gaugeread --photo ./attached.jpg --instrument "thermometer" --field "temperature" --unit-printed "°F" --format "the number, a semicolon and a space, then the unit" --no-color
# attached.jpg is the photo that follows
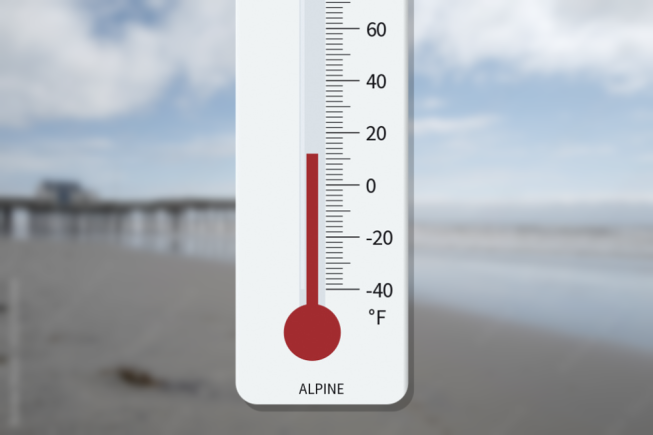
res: 12; °F
